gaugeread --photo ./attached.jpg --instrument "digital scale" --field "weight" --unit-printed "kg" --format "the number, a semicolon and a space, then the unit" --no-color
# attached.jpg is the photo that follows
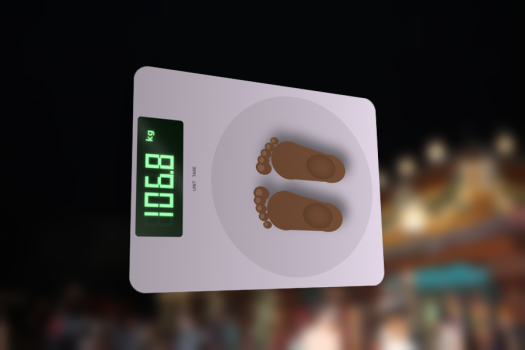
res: 106.8; kg
